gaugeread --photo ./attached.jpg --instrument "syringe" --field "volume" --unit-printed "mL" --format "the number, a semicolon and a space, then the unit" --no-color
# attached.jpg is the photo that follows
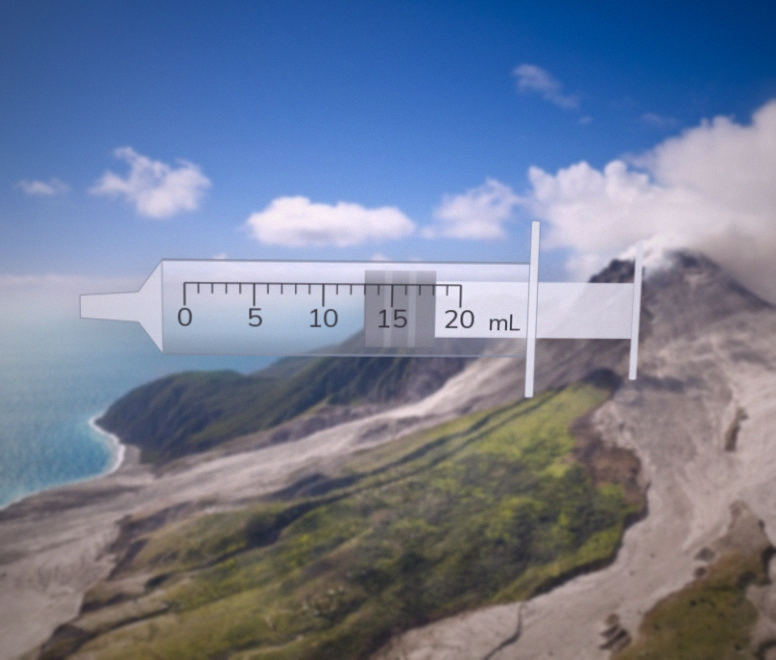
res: 13; mL
